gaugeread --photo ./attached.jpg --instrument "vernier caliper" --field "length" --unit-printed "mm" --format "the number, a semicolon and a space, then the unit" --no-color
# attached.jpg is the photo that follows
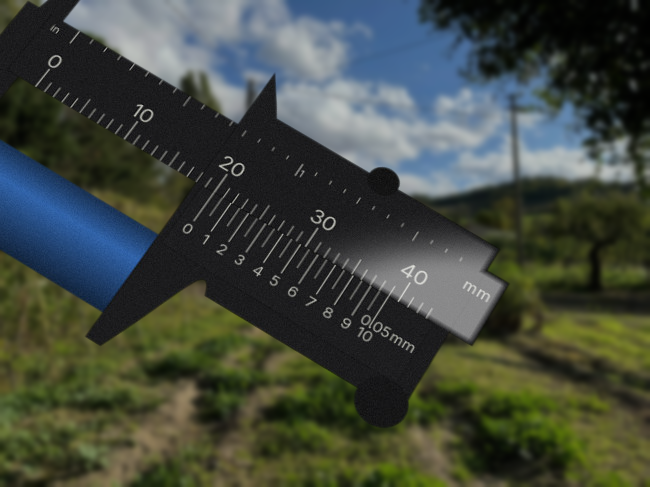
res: 20.0; mm
